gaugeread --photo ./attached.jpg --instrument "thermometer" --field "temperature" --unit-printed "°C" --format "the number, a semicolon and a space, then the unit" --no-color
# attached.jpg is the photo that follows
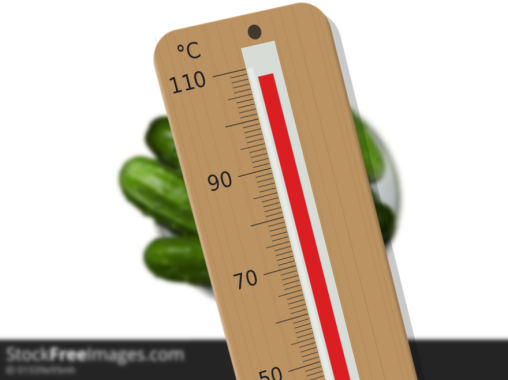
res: 108; °C
